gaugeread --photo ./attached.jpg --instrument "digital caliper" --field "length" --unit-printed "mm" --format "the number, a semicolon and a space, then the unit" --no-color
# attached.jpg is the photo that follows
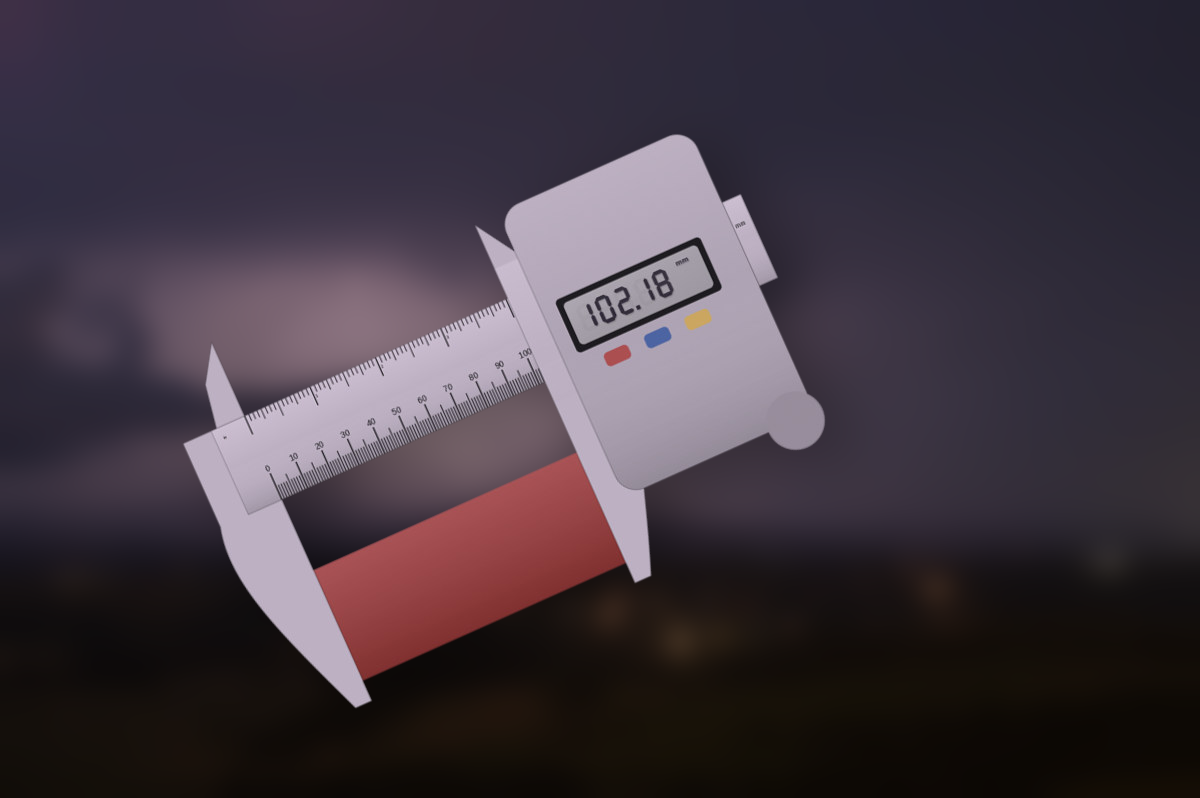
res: 102.18; mm
